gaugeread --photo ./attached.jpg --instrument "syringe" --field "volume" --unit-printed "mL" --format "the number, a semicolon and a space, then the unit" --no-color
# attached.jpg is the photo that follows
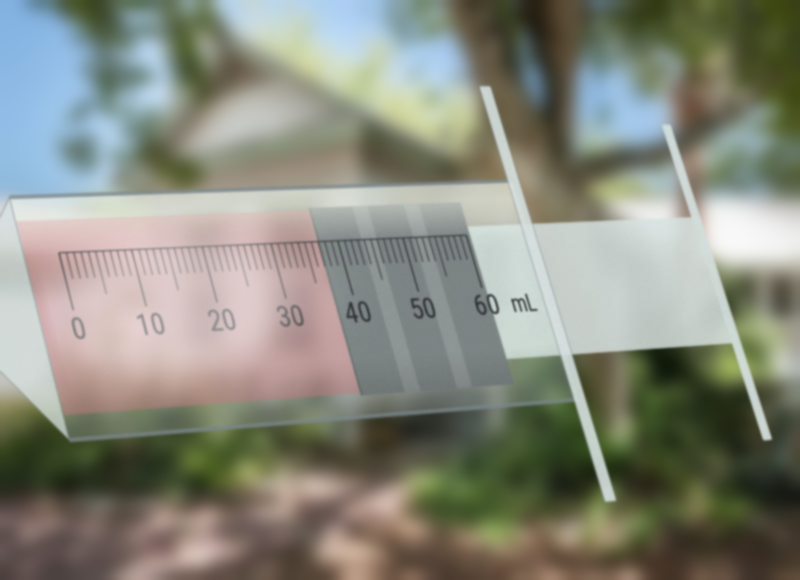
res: 37; mL
